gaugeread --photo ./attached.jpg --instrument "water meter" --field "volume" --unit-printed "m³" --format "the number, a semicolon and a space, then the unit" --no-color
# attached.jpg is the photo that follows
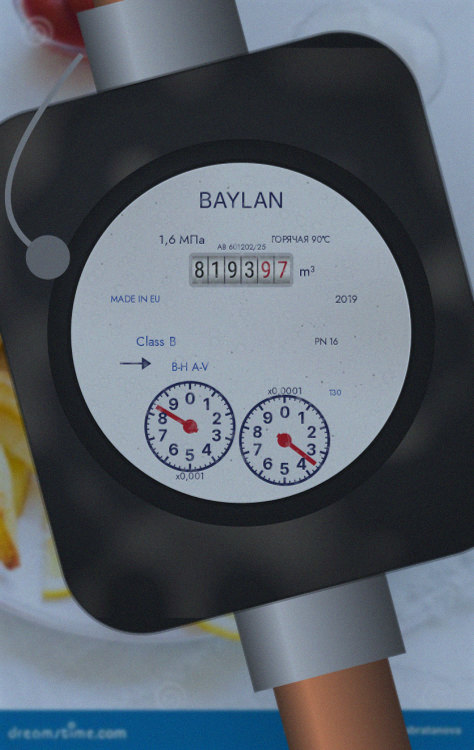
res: 8193.9783; m³
